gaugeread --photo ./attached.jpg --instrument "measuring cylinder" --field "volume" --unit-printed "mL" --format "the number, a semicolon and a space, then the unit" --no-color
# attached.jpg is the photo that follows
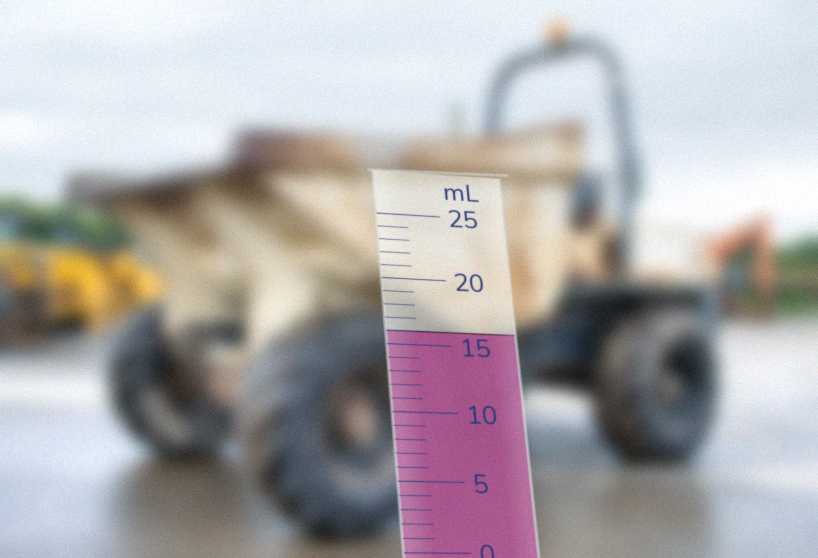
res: 16; mL
